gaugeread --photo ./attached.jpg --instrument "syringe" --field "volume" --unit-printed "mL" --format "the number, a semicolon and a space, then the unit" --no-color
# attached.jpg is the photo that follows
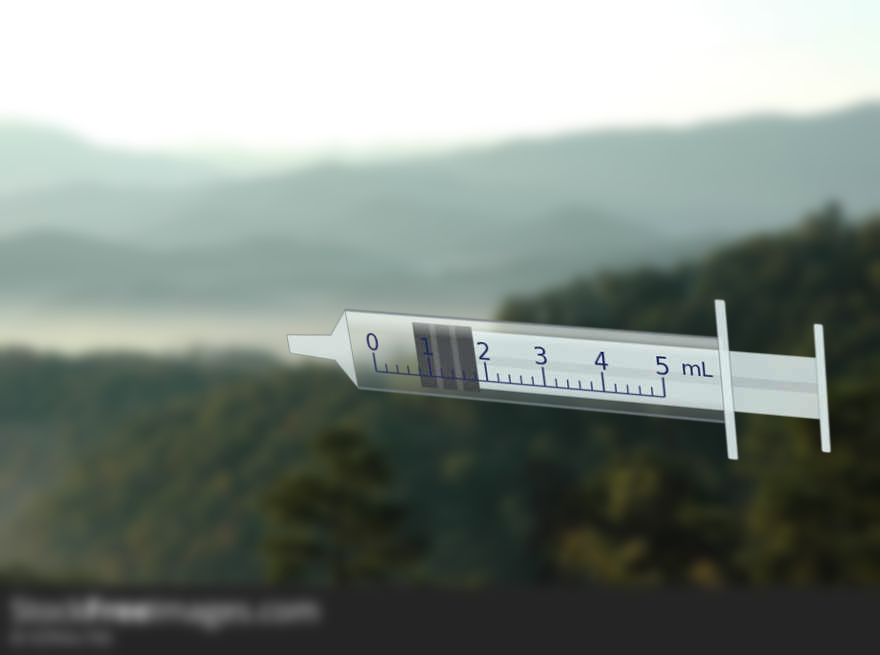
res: 0.8; mL
